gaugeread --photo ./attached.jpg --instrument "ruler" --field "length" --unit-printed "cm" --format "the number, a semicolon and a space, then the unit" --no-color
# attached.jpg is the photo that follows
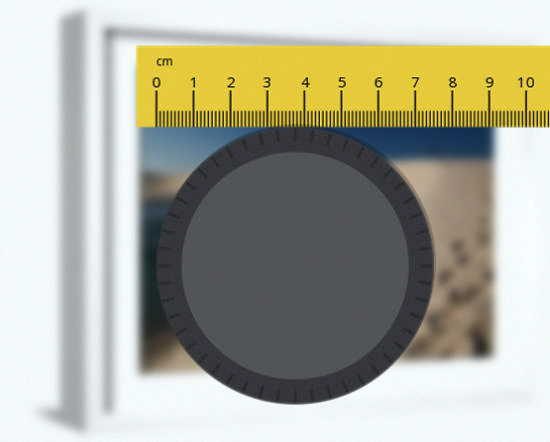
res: 7.5; cm
